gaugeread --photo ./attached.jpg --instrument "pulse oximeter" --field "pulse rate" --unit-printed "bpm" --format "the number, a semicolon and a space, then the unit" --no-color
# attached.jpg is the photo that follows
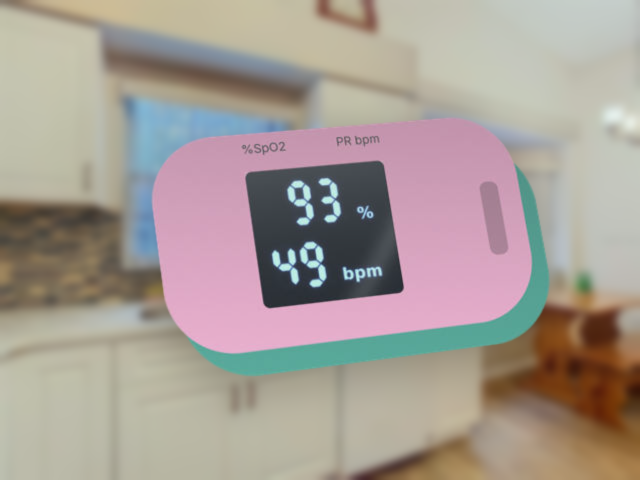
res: 49; bpm
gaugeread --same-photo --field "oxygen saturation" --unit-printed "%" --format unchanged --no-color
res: 93; %
